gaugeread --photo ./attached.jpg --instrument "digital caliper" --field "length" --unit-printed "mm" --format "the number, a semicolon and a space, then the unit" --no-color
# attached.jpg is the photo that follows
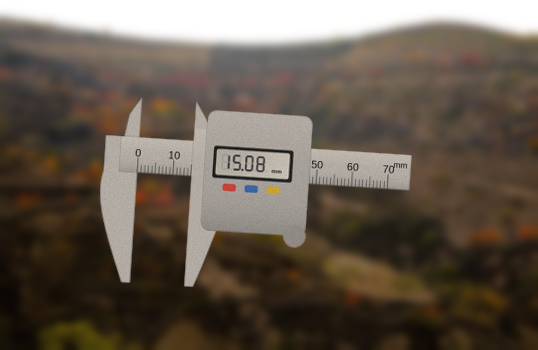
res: 15.08; mm
